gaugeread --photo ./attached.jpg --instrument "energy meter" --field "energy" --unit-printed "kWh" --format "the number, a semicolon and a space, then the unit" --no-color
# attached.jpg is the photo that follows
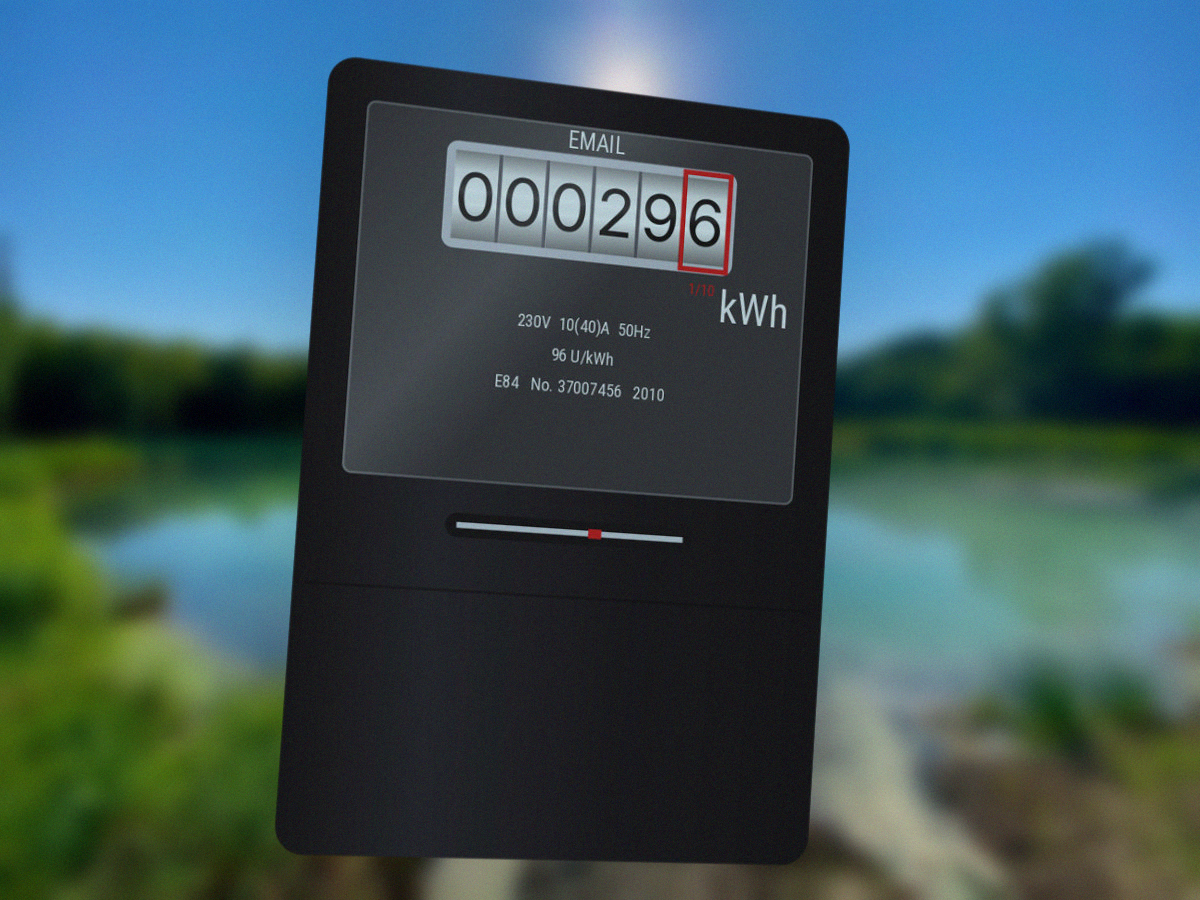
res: 29.6; kWh
